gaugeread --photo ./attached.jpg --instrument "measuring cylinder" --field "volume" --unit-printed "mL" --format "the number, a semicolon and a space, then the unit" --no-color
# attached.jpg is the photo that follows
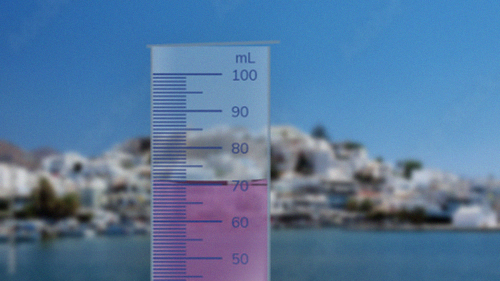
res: 70; mL
